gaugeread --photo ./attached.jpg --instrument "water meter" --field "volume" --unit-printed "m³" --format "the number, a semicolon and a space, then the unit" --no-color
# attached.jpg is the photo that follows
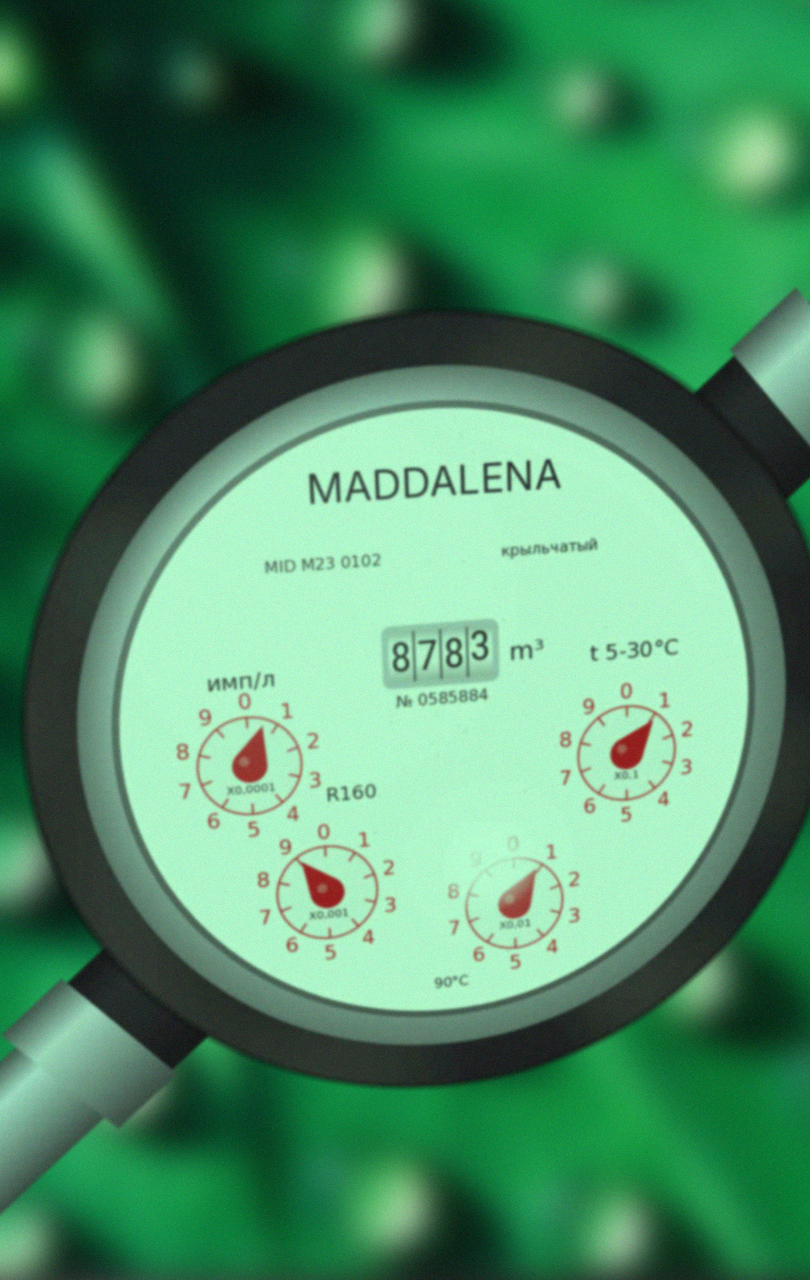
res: 8783.1090; m³
